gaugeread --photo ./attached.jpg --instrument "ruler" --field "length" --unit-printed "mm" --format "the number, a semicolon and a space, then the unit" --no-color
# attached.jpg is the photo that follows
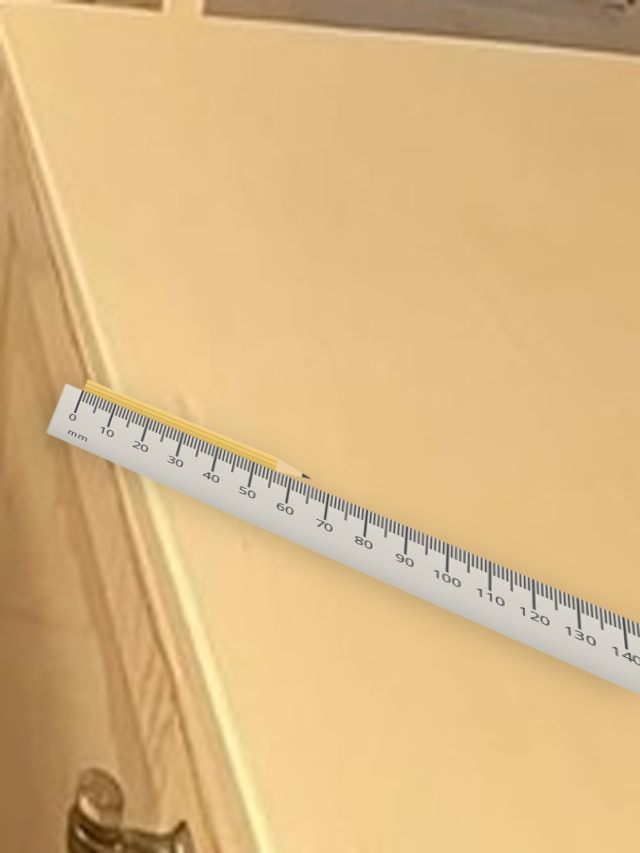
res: 65; mm
